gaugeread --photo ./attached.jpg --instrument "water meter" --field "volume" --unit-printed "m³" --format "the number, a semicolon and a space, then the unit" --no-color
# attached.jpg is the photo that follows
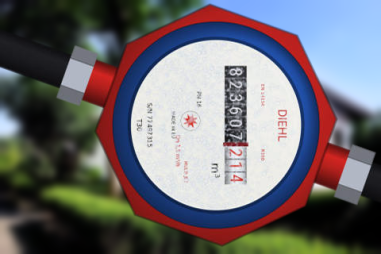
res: 823607.214; m³
